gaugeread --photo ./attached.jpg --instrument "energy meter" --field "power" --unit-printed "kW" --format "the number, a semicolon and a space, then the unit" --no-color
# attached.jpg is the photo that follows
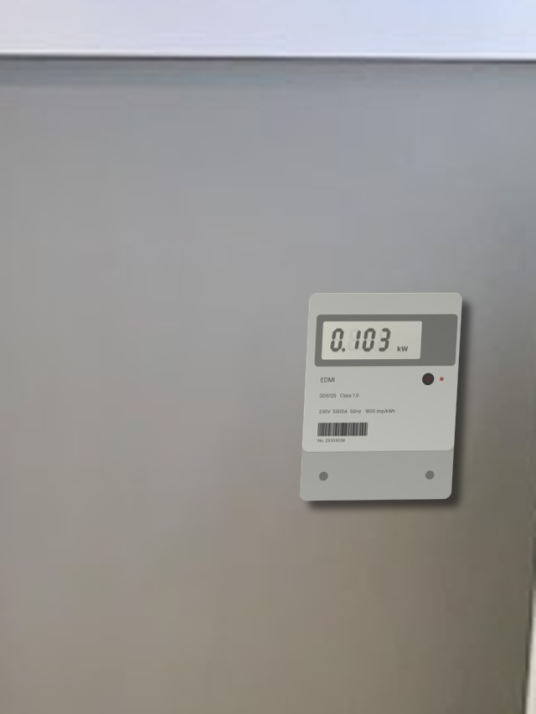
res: 0.103; kW
